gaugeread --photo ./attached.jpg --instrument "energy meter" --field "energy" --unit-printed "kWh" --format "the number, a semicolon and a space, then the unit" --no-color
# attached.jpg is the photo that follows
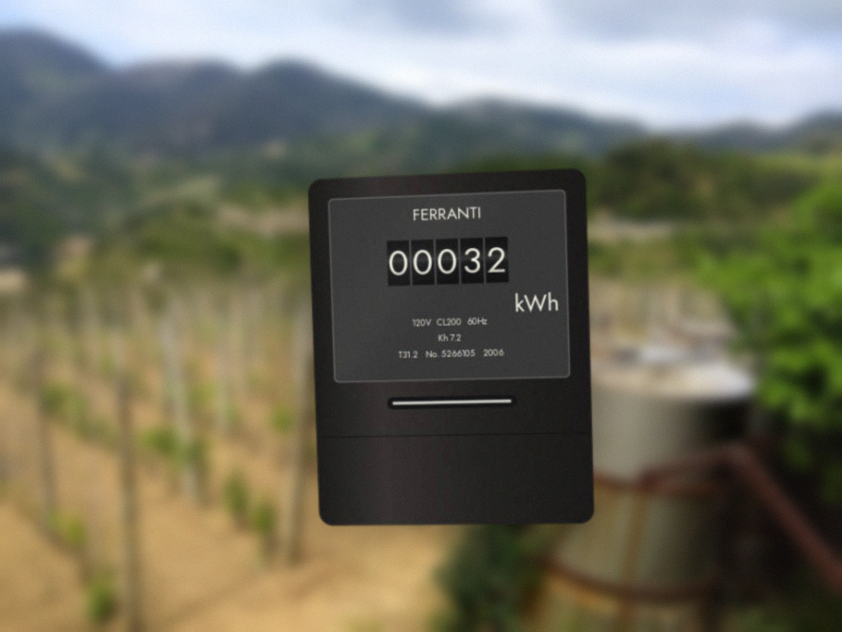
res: 32; kWh
